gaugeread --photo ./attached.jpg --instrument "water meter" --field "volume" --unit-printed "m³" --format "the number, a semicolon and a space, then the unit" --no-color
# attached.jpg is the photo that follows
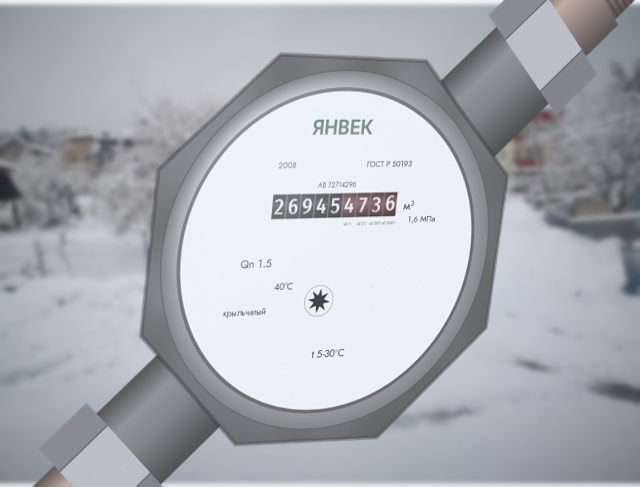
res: 26945.4736; m³
